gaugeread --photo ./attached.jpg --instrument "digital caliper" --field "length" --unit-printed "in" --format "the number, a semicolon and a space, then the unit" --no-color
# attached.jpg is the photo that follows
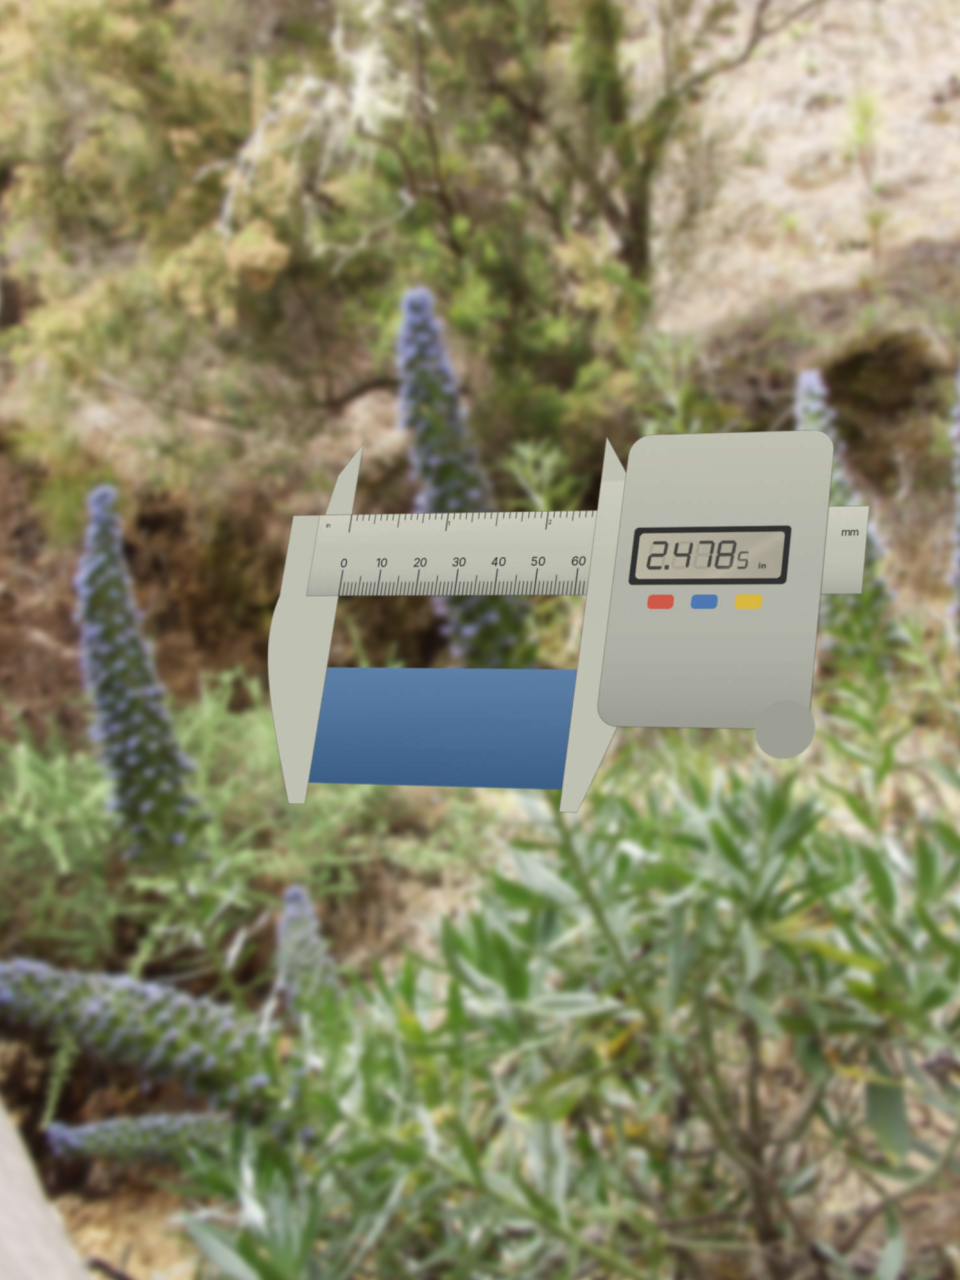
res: 2.4785; in
